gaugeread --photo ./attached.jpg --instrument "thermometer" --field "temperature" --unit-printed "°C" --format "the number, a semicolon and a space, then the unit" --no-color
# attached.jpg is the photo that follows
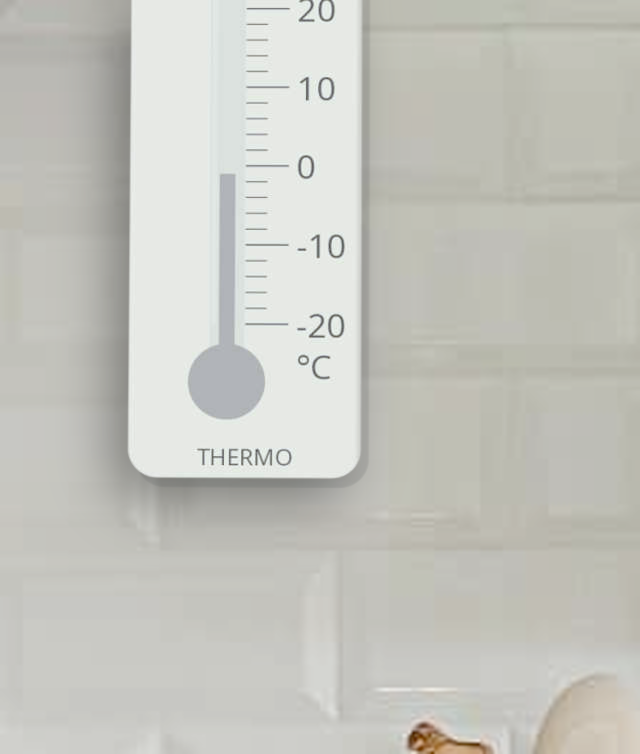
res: -1; °C
